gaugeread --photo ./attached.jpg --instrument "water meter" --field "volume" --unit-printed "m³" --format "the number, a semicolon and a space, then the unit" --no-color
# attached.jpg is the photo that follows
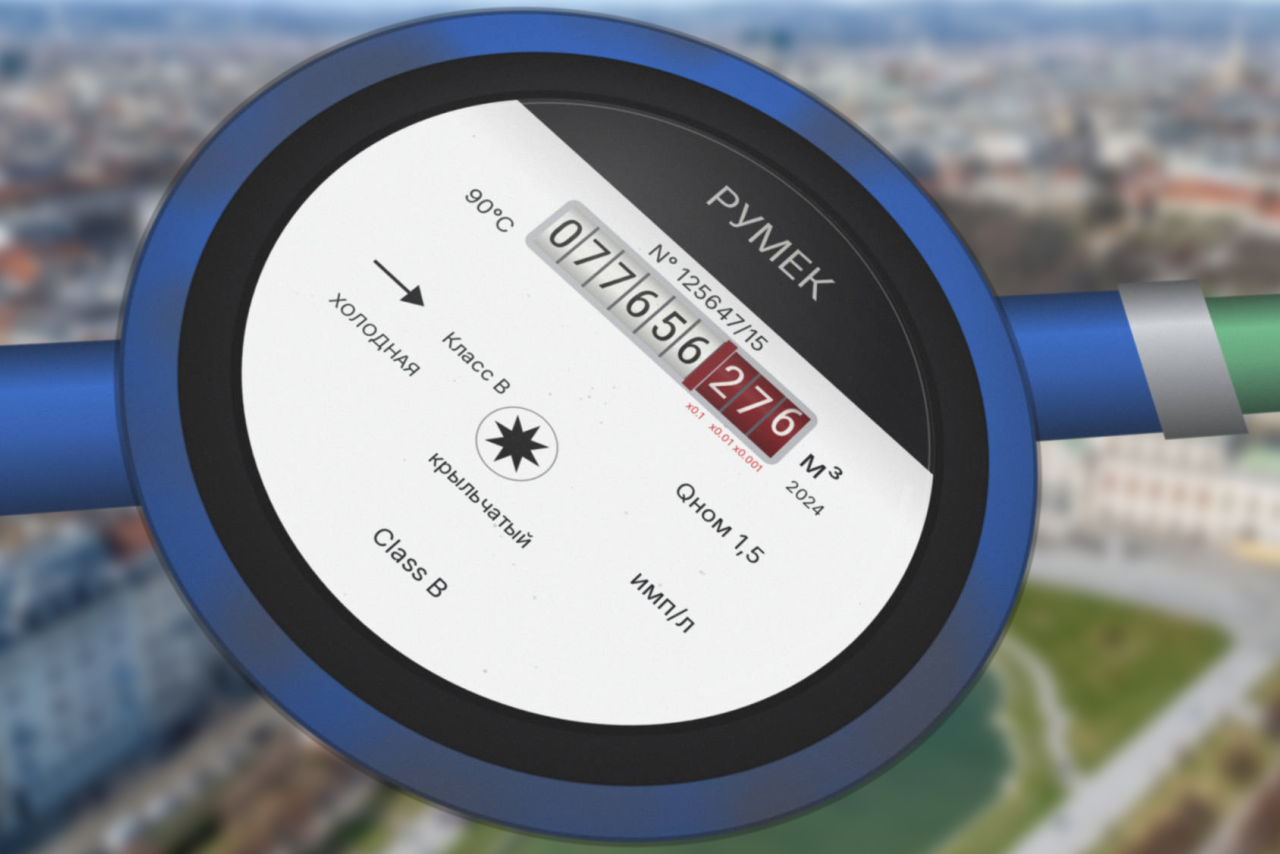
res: 77656.276; m³
